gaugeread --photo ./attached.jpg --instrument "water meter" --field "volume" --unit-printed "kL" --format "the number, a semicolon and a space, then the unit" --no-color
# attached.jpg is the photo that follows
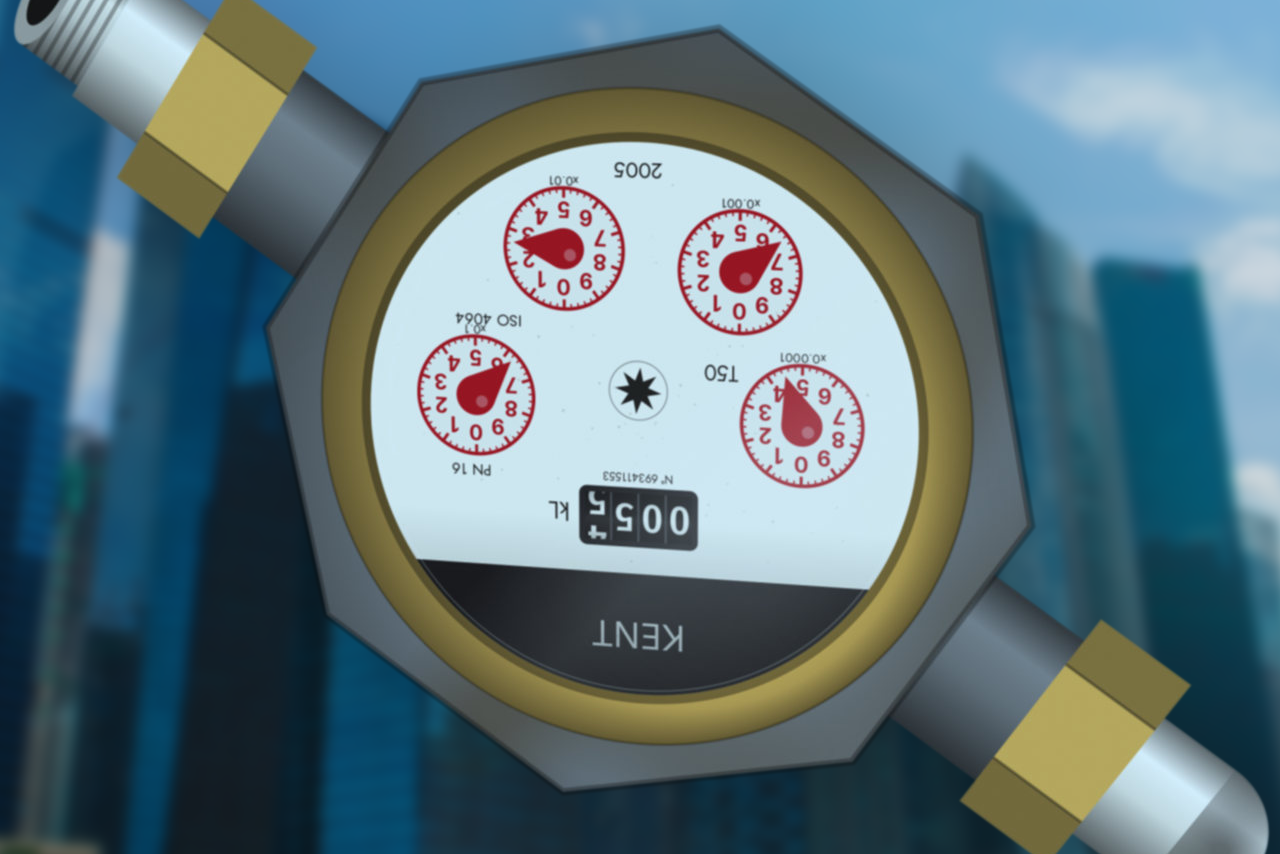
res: 54.6264; kL
